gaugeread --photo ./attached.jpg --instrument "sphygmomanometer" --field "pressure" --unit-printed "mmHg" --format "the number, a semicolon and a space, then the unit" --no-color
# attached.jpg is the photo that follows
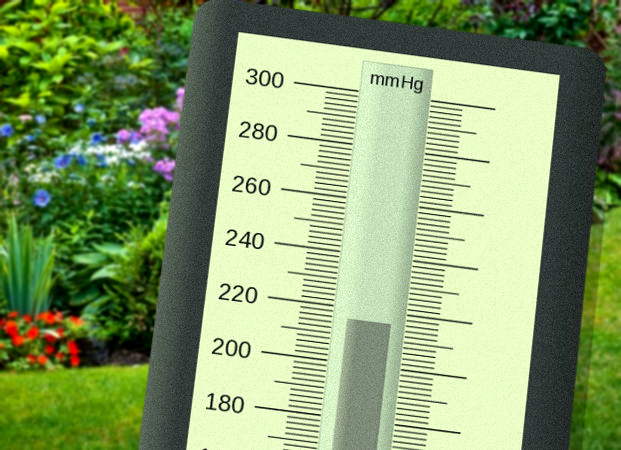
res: 216; mmHg
